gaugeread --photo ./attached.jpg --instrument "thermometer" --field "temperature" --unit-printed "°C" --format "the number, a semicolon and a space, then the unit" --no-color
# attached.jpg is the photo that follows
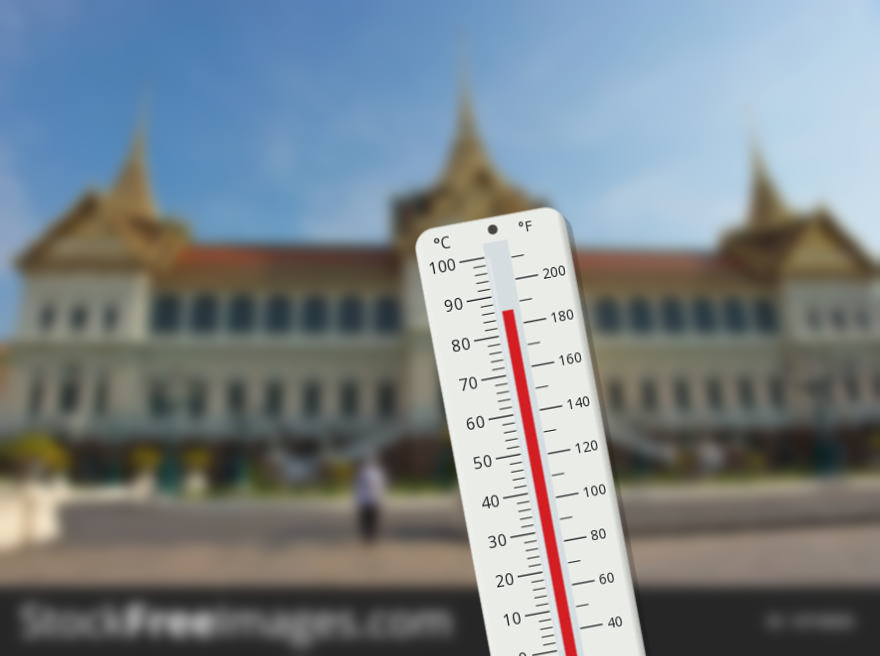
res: 86; °C
